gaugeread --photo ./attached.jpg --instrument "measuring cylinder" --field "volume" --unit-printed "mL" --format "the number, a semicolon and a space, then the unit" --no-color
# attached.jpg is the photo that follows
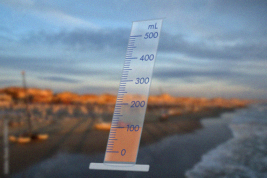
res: 100; mL
